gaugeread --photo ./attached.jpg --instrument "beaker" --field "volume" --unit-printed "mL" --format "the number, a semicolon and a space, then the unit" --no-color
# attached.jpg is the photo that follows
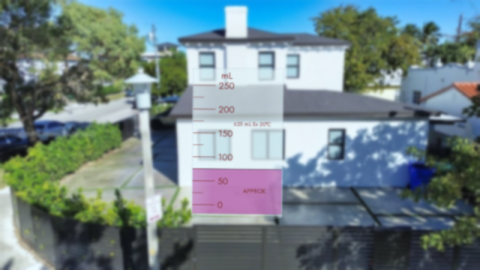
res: 75; mL
